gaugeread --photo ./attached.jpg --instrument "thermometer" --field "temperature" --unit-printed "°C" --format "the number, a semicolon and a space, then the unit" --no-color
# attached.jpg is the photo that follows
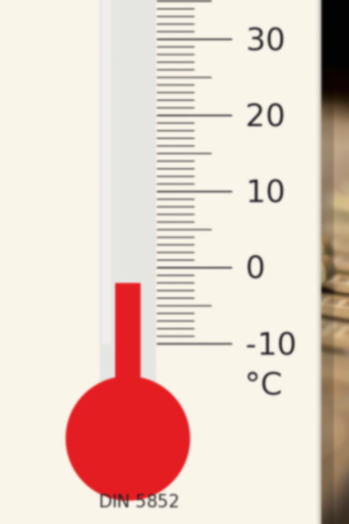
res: -2; °C
